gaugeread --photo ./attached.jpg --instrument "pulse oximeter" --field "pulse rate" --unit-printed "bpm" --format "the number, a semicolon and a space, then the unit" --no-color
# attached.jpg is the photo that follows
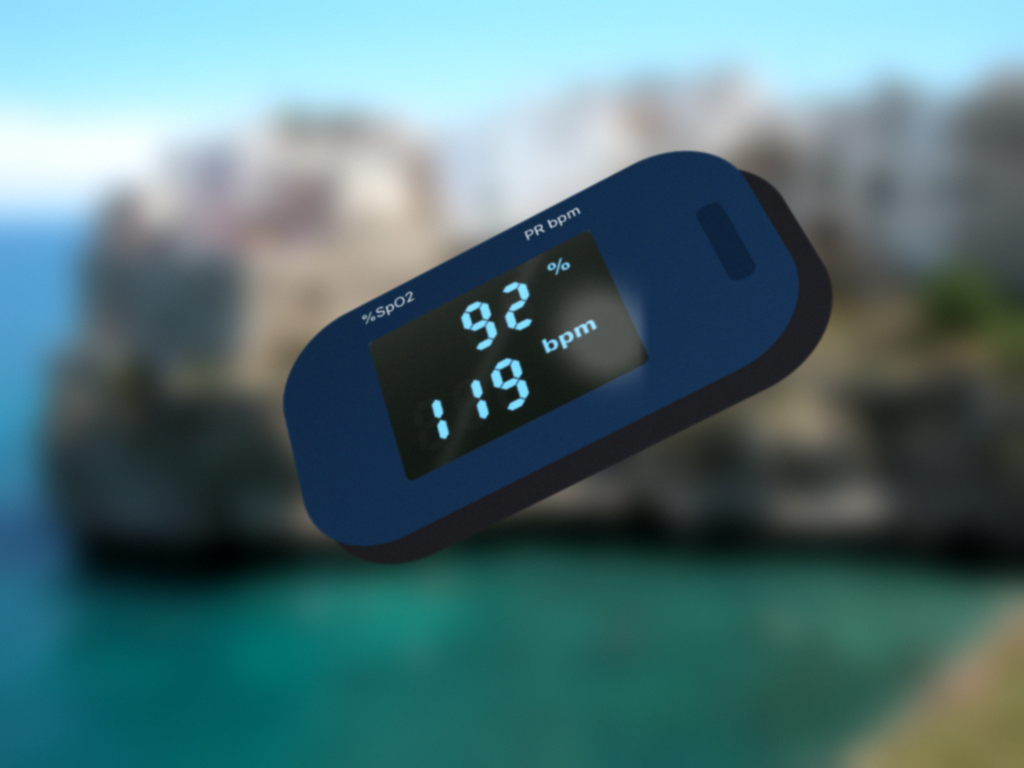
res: 119; bpm
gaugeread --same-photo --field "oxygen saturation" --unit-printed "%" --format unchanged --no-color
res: 92; %
